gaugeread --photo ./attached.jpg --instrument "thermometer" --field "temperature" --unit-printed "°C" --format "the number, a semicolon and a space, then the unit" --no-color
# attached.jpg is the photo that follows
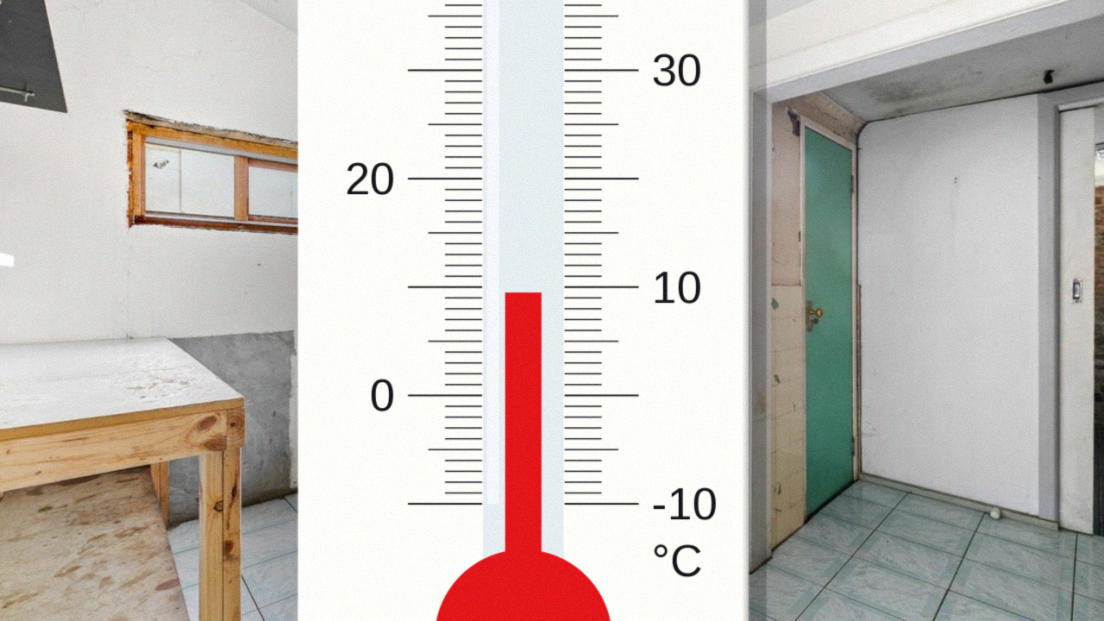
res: 9.5; °C
